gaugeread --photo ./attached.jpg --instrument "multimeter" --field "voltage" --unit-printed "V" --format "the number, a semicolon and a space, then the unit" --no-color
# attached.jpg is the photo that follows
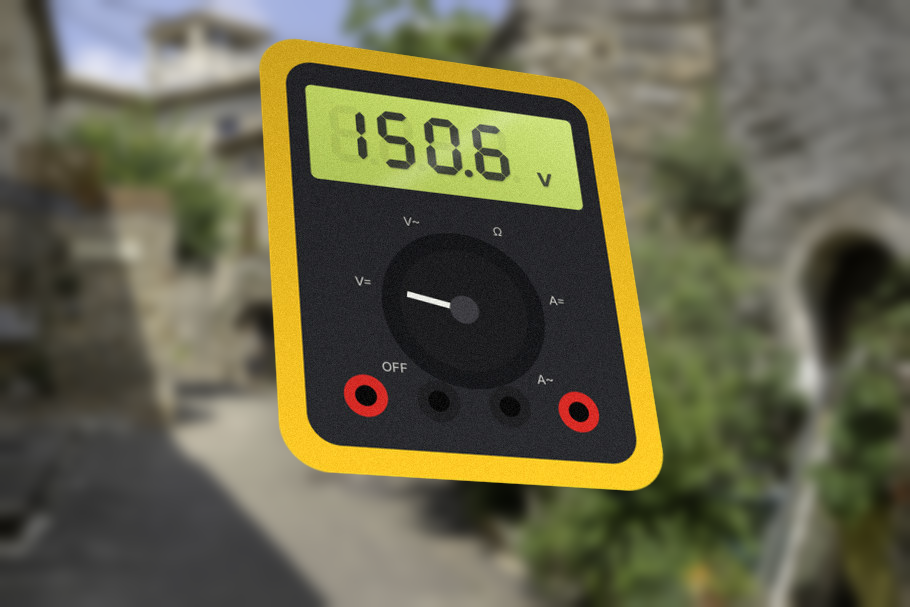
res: 150.6; V
